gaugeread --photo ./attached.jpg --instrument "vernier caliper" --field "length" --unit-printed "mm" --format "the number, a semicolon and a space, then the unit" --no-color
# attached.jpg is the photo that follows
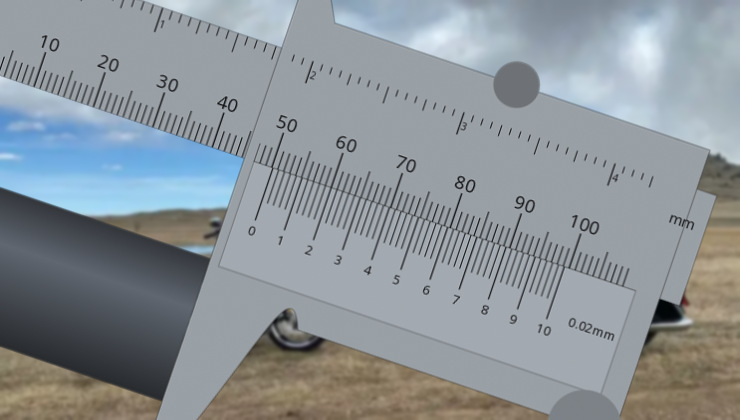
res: 50.2; mm
